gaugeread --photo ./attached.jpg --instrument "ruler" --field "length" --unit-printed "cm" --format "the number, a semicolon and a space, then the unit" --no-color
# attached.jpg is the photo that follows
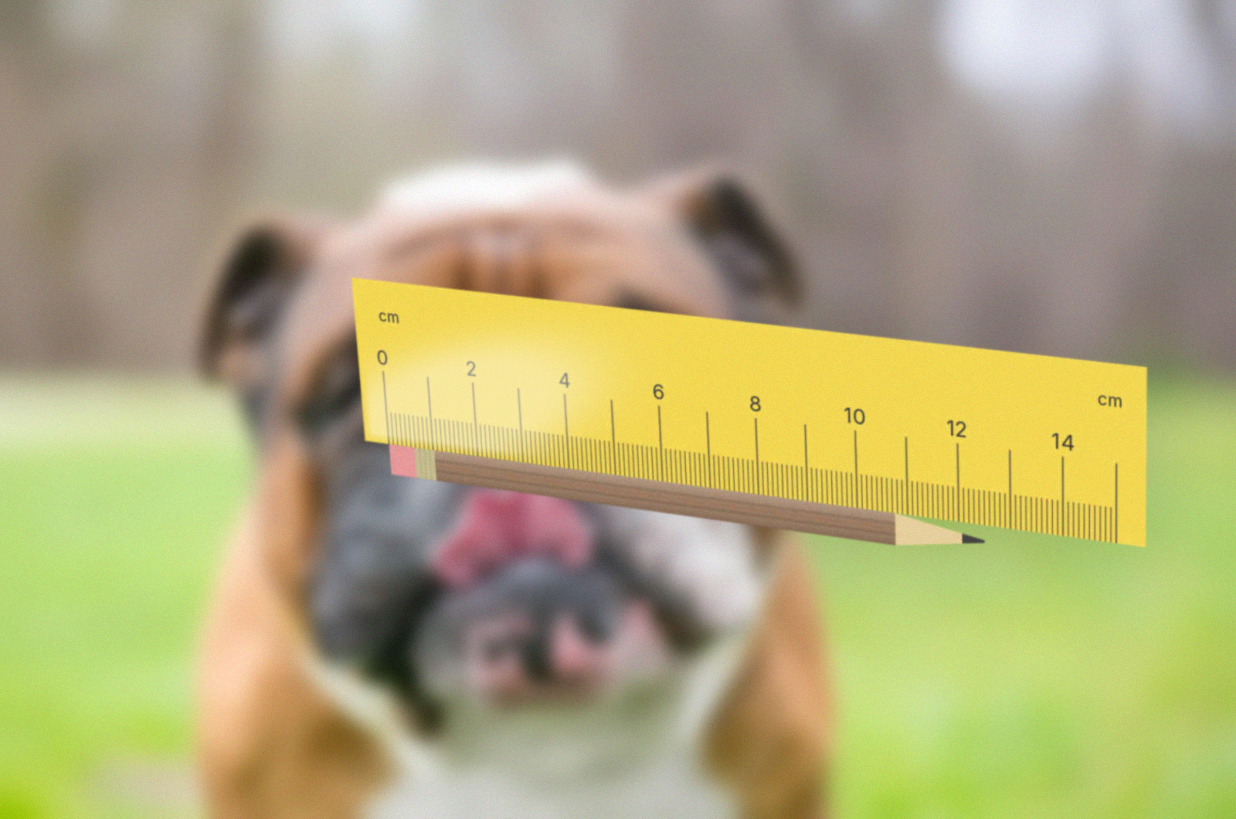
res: 12.5; cm
